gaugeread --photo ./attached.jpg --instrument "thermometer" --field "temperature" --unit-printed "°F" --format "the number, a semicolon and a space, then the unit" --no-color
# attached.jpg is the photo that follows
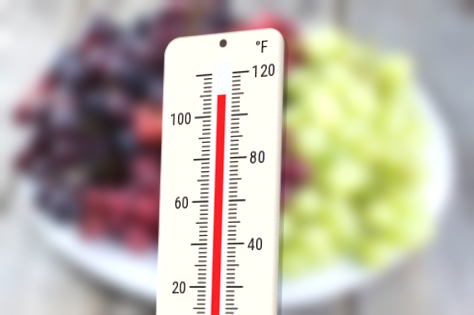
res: 110; °F
